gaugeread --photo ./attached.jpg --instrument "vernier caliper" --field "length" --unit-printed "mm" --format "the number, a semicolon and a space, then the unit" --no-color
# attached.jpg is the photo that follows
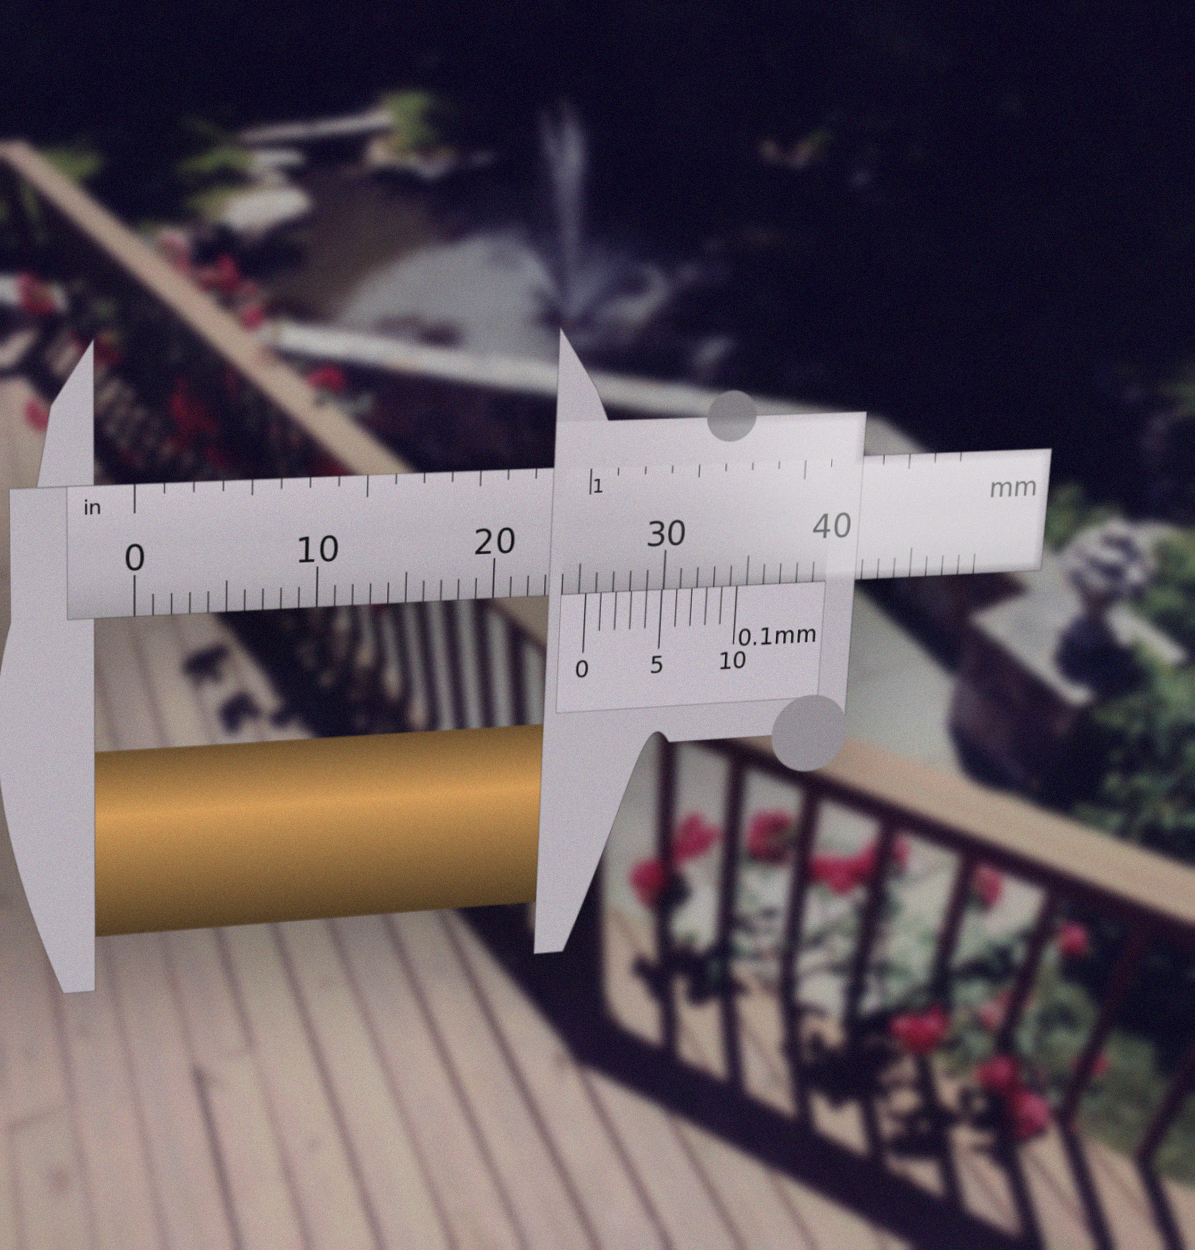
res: 25.4; mm
